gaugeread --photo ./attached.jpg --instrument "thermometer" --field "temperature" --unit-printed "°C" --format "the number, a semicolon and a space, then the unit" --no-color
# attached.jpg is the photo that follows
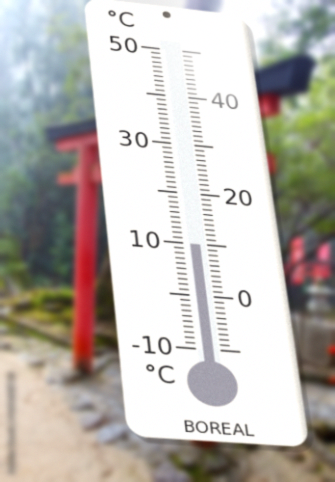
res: 10; °C
